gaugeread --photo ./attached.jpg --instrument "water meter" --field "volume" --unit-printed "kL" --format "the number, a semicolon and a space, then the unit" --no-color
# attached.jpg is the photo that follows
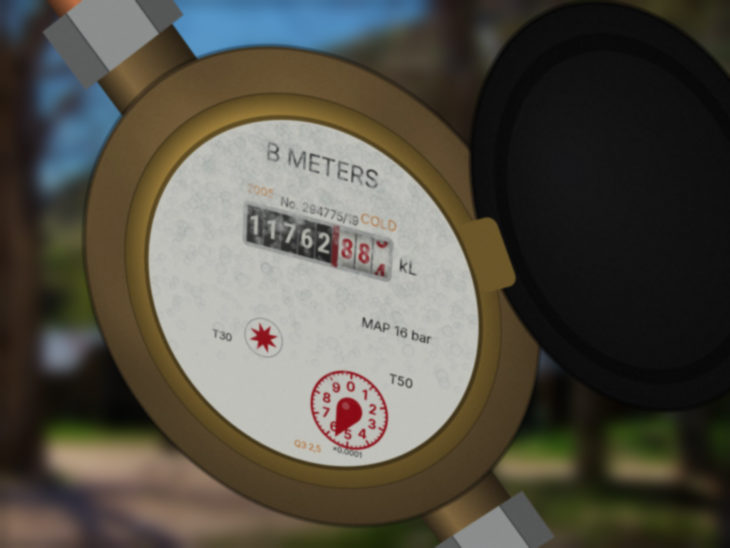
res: 11762.8835; kL
